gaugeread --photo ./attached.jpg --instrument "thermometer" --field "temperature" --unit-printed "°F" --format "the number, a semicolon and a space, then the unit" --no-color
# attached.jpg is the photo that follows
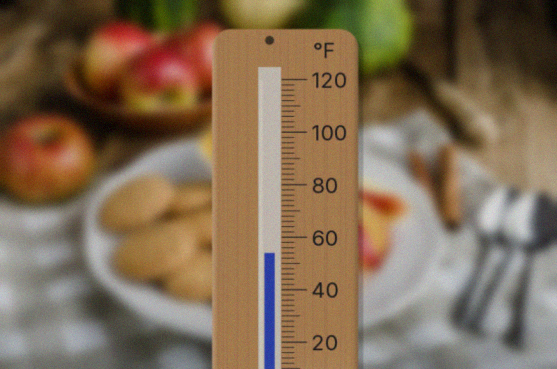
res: 54; °F
